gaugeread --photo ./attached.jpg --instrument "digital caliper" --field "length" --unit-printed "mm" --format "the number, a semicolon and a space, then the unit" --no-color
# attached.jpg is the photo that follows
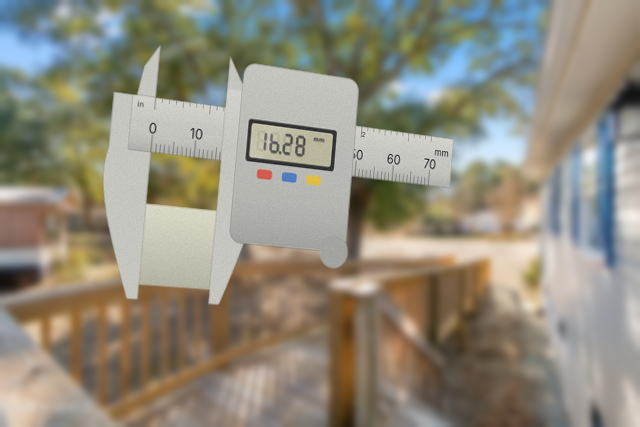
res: 16.28; mm
